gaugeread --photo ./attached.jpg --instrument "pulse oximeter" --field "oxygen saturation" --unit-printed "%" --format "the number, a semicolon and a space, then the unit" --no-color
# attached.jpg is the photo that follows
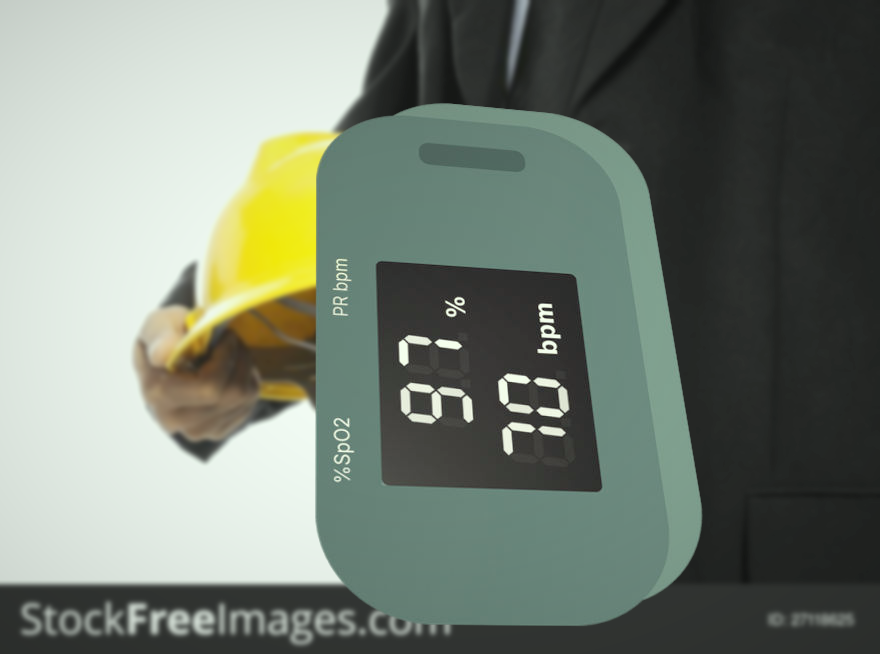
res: 97; %
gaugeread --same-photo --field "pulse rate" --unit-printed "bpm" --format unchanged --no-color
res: 70; bpm
